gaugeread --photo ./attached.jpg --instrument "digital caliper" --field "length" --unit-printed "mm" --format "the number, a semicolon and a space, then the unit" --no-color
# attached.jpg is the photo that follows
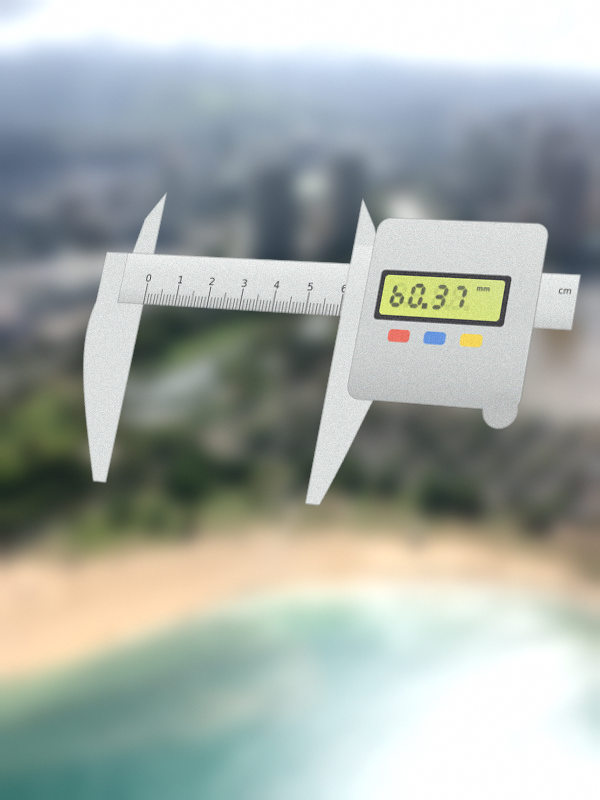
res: 60.37; mm
